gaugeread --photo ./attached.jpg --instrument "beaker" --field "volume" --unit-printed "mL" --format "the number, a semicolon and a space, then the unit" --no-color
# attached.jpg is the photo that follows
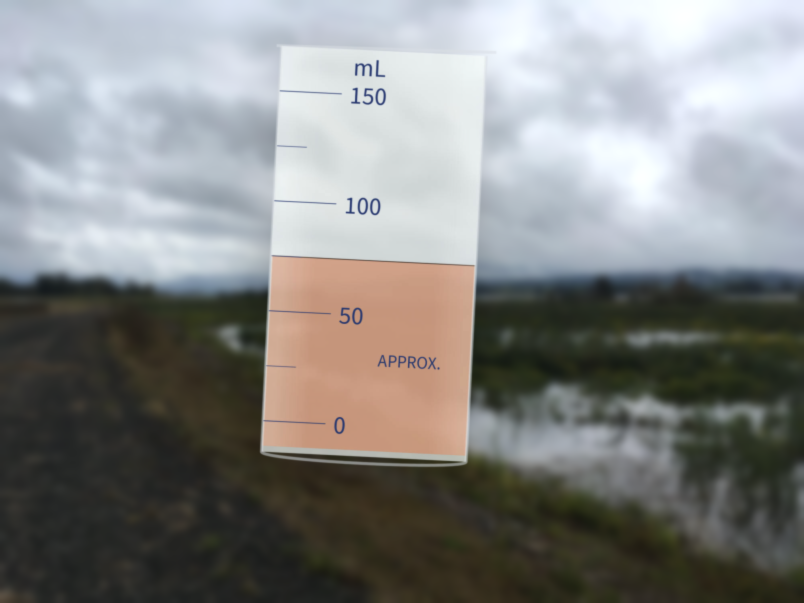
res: 75; mL
